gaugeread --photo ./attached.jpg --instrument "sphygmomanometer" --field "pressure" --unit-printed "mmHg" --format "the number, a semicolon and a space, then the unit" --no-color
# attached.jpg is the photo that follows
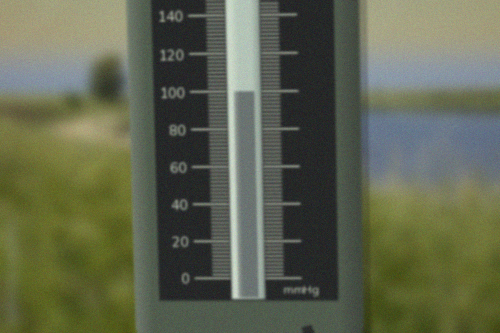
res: 100; mmHg
